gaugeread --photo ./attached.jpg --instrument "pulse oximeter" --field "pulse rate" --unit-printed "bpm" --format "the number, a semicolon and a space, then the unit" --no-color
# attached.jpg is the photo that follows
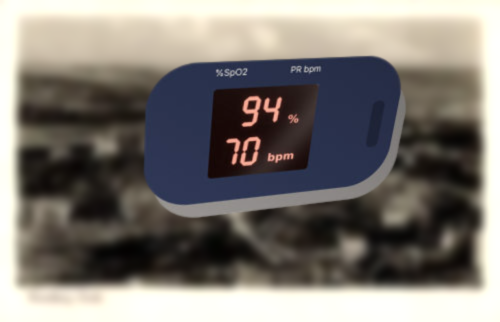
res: 70; bpm
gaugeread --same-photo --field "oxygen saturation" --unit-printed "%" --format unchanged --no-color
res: 94; %
